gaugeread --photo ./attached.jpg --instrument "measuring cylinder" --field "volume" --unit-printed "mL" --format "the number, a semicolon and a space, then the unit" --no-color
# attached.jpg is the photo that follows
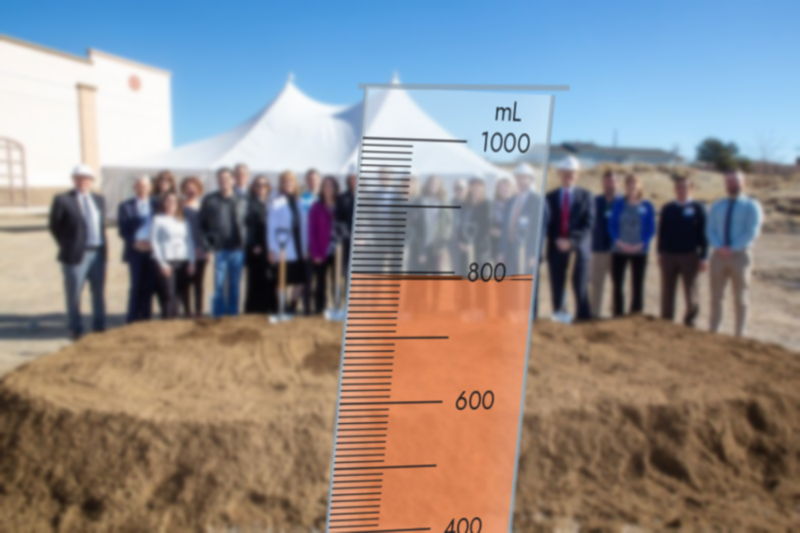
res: 790; mL
